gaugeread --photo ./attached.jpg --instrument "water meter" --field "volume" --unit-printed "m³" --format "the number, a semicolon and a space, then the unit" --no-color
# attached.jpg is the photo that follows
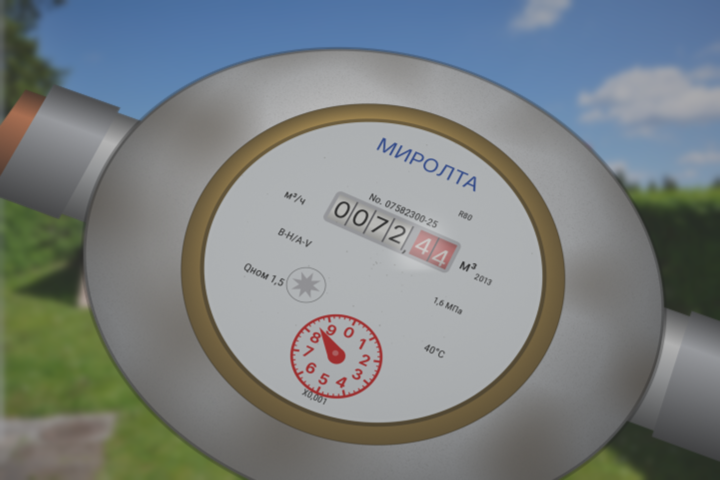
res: 72.438; m³
